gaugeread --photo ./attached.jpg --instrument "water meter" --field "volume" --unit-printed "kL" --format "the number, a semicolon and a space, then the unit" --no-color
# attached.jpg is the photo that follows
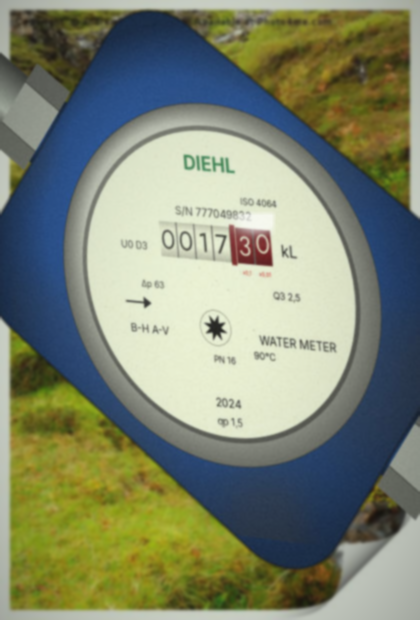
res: 17.30; kL
